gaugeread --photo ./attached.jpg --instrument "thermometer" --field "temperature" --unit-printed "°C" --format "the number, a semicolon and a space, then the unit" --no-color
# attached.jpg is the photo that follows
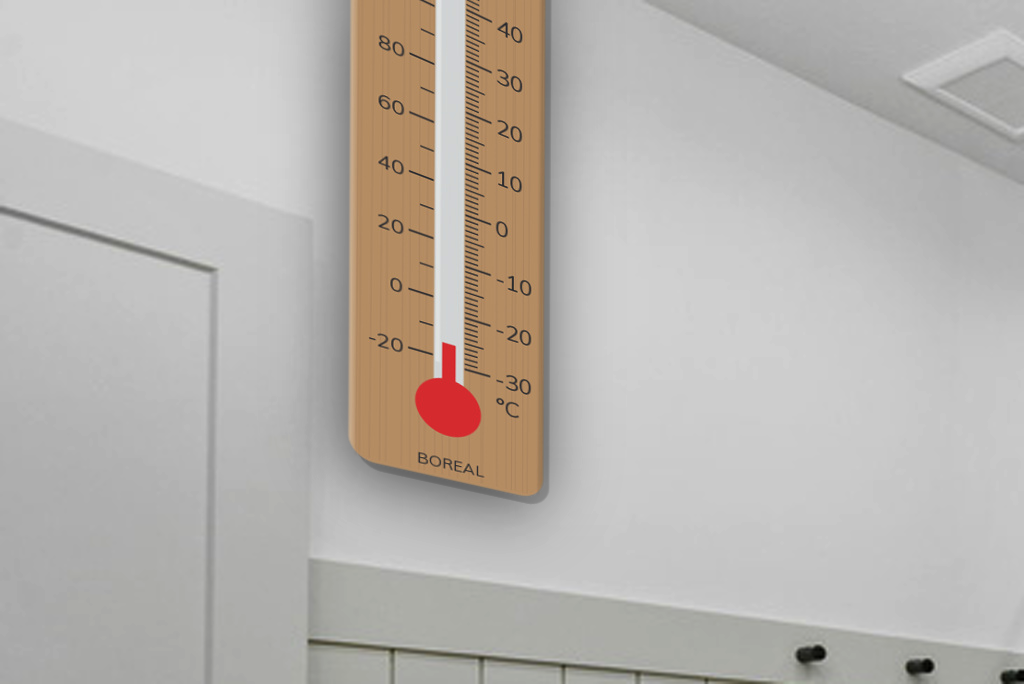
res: -26; °C
